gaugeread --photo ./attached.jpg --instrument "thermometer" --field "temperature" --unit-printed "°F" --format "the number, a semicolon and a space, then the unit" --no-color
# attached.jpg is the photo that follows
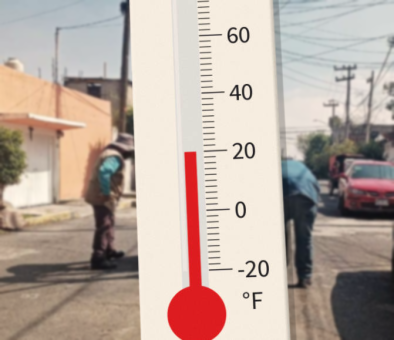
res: 20; °F
